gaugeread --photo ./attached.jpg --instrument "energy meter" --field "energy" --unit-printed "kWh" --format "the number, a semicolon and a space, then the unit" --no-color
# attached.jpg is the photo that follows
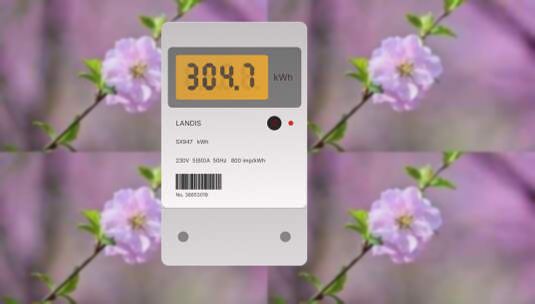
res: 304.7; kWh
